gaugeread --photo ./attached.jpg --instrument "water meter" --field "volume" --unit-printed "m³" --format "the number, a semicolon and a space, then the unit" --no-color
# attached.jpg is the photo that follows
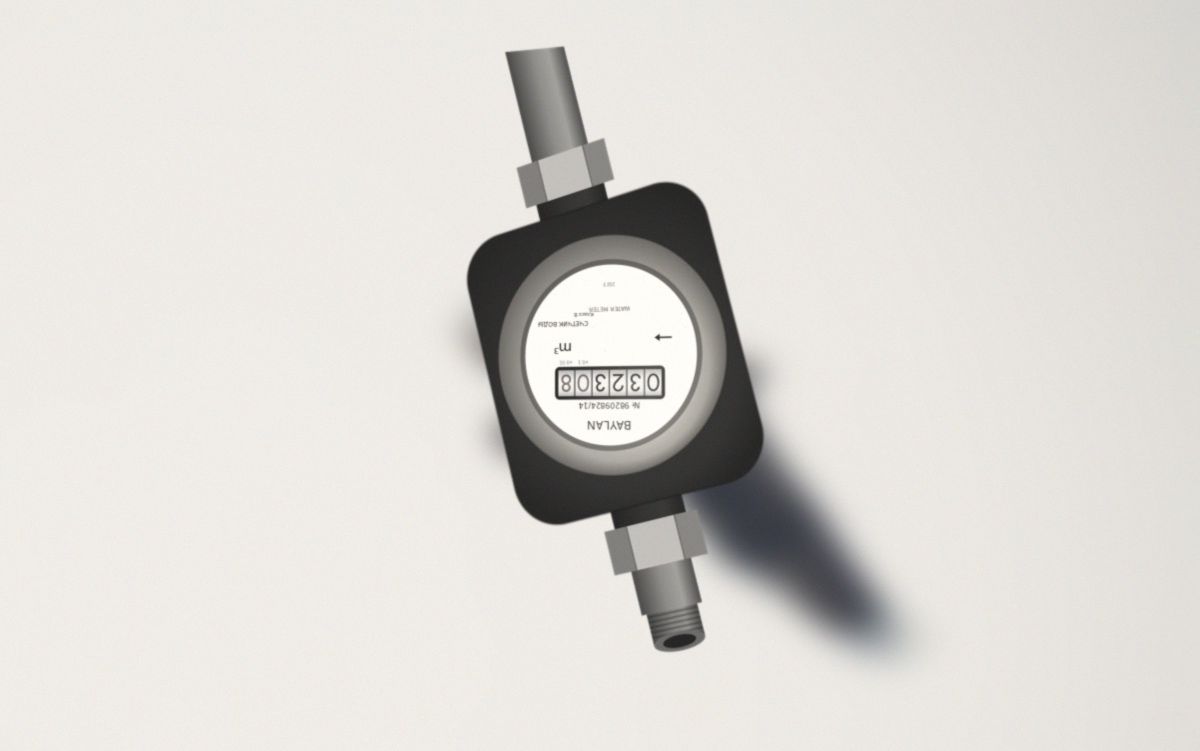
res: 323.08; m³
